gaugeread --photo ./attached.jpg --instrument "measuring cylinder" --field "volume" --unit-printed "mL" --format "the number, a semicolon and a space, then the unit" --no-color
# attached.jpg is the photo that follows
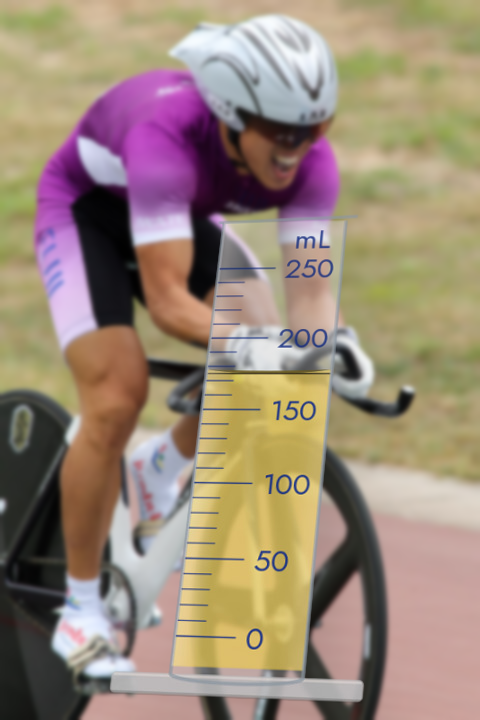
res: 175; mL
